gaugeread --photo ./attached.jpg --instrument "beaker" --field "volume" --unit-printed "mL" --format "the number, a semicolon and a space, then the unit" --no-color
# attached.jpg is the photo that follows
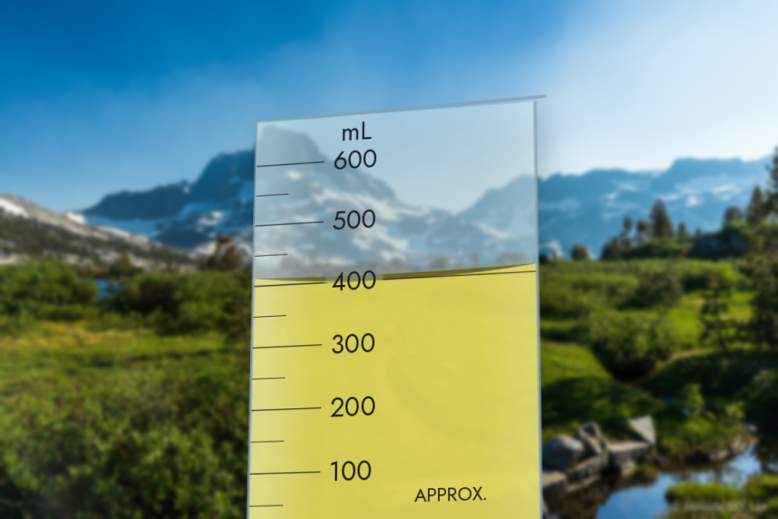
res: 400; mL
